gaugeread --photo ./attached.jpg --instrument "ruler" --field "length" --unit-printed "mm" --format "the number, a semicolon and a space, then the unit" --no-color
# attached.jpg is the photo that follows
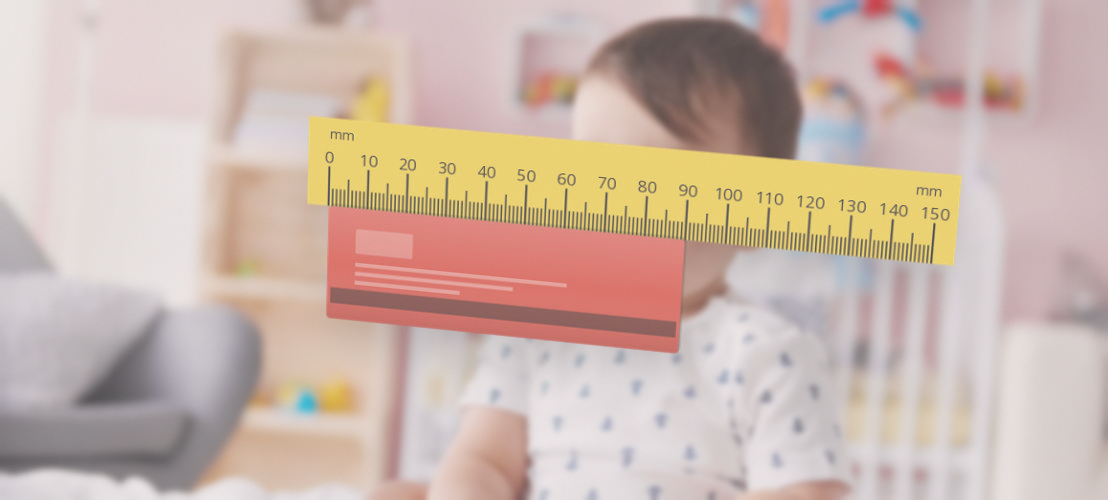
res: 90; mm
